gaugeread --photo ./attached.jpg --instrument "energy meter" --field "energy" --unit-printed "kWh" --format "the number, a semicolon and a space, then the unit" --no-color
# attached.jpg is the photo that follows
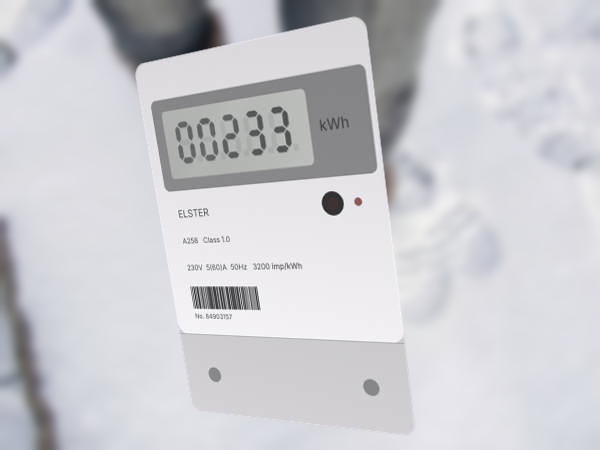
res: 233; kWh
